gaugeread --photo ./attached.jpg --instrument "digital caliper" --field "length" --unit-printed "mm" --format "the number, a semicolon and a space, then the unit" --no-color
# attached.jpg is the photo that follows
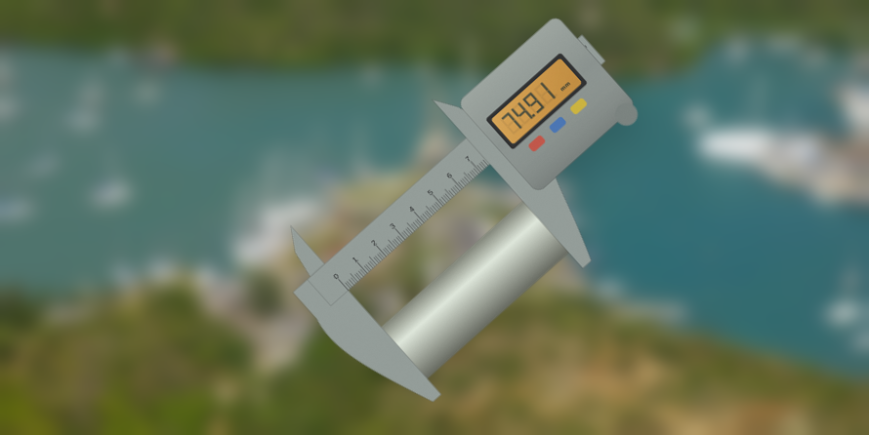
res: 74.91; mm
